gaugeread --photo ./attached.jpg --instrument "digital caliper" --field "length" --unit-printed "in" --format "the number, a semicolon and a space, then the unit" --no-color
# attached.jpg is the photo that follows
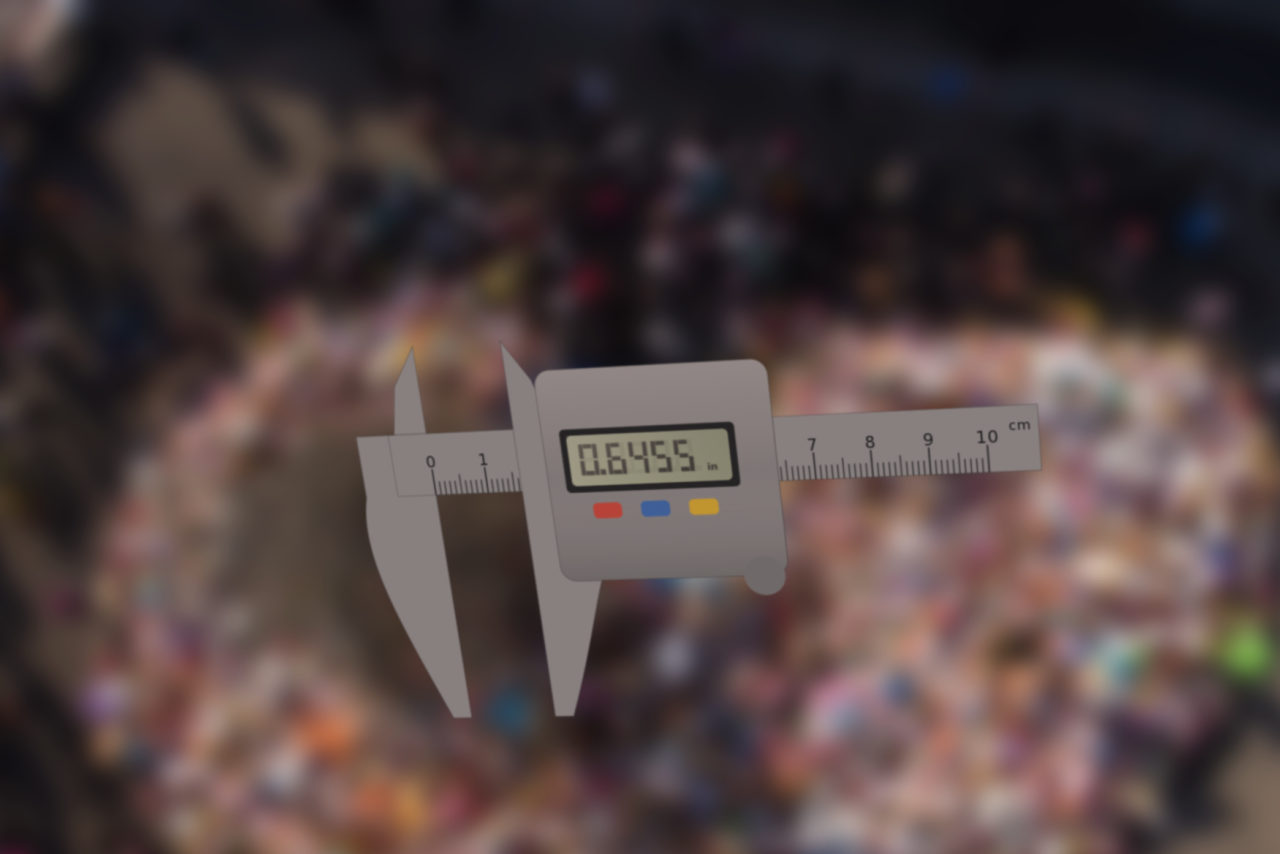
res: 0.6455; in
